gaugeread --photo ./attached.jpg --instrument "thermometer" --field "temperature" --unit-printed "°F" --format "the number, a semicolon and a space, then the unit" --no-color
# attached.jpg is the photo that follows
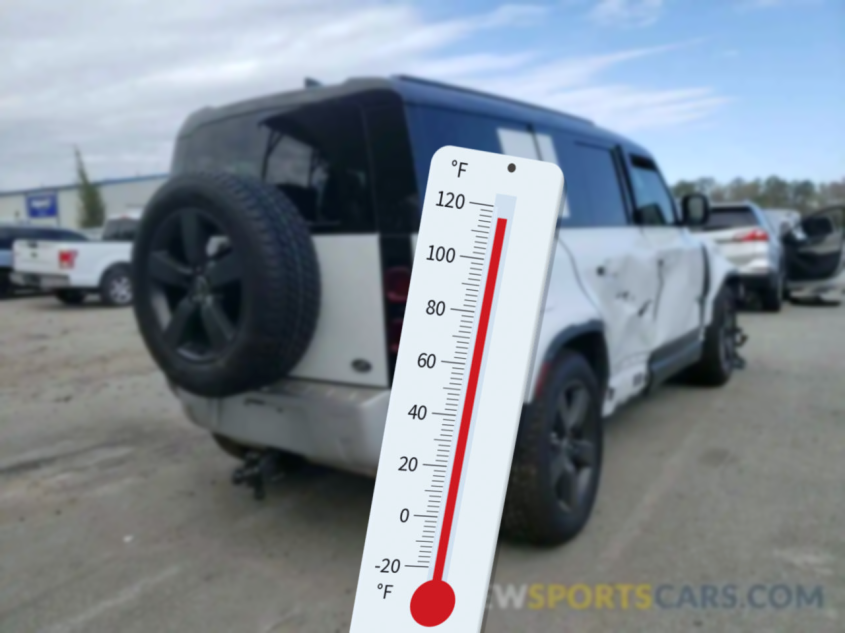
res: 116; °F
